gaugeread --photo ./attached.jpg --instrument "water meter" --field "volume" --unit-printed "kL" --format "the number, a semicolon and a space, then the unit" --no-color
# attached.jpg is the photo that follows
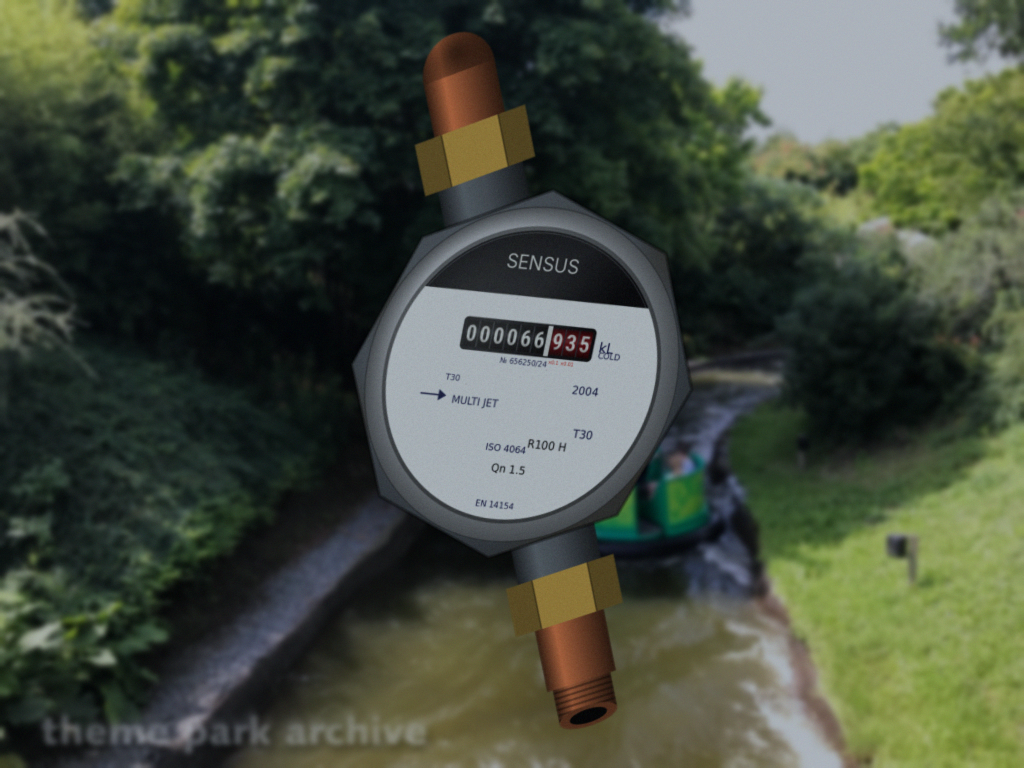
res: 66.935; kL
